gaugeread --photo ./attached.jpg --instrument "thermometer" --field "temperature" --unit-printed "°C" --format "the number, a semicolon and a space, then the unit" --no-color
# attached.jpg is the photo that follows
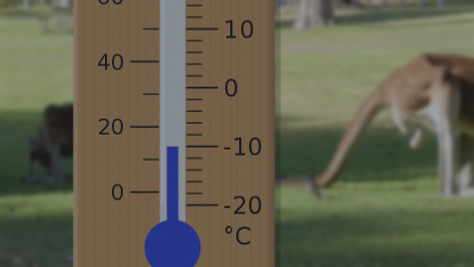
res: -10; °C
